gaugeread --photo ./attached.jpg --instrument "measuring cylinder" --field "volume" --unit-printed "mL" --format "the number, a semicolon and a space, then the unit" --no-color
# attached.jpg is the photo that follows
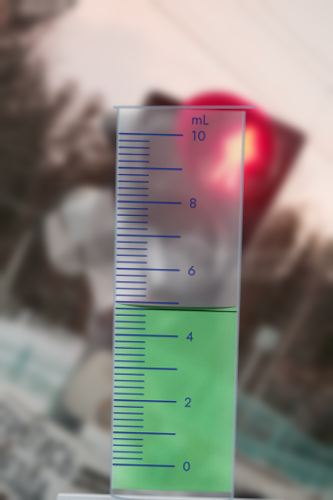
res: 4.8; mL
